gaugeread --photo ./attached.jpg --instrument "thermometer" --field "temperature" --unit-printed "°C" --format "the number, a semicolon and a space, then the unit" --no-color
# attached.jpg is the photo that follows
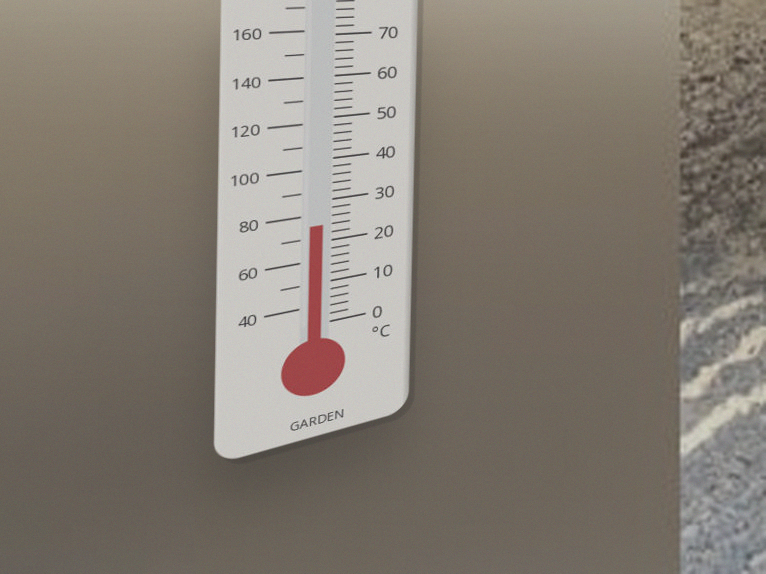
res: 24; °C
